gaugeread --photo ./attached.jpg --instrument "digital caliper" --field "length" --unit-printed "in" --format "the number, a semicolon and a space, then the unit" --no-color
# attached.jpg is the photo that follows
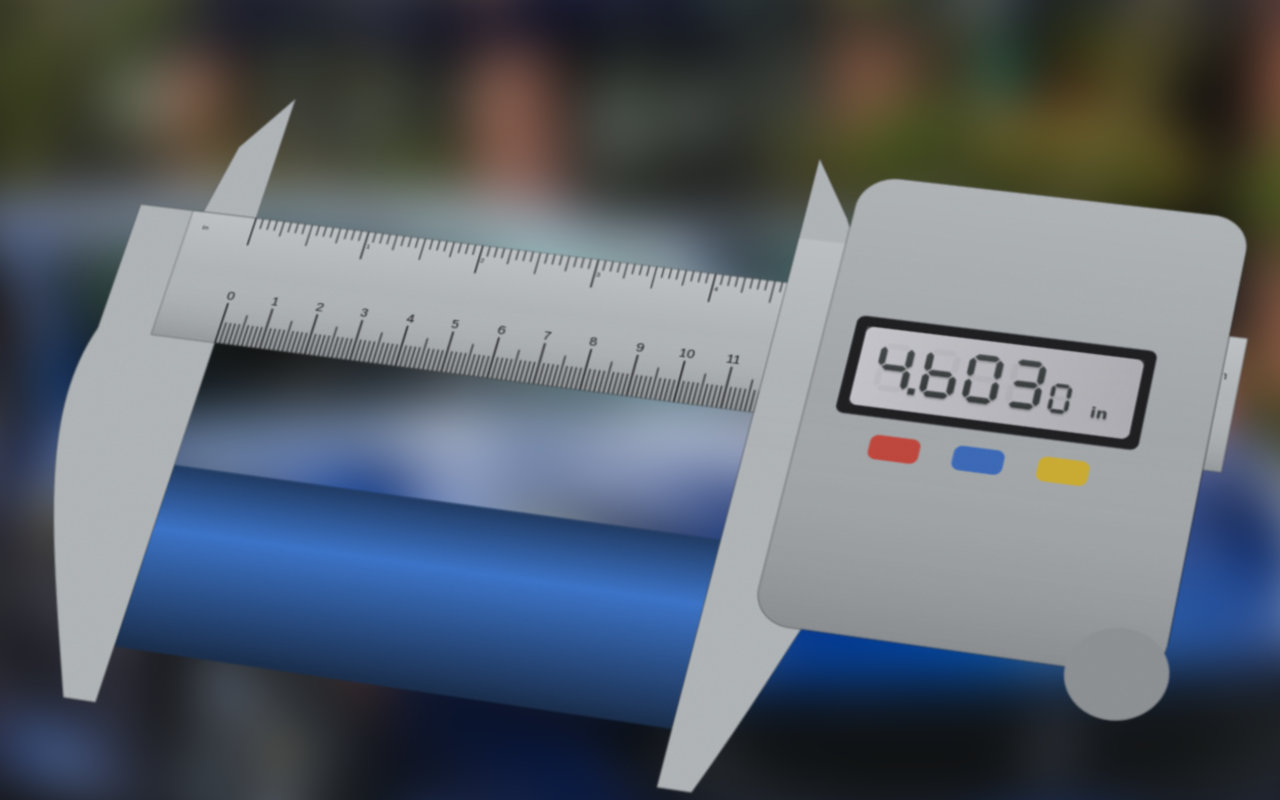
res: 4.6030; in
